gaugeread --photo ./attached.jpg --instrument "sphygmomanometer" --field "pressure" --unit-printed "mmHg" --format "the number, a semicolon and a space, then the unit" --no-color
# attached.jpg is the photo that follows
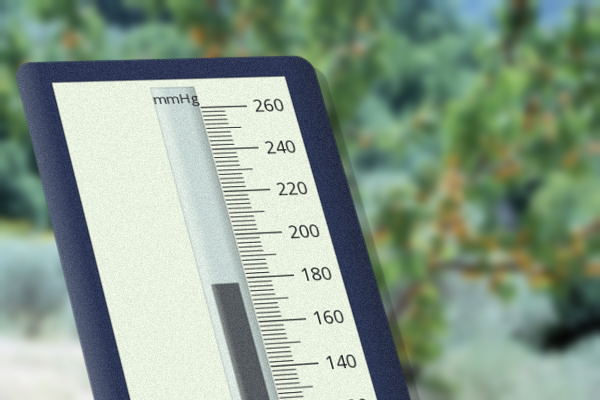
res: 178; mmHg
